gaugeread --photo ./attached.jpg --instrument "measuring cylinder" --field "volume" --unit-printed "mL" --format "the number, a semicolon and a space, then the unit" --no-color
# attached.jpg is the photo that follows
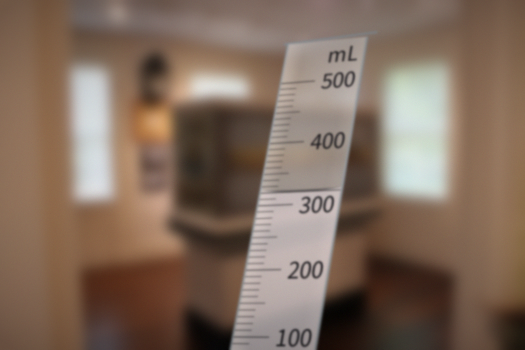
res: 320; mL
